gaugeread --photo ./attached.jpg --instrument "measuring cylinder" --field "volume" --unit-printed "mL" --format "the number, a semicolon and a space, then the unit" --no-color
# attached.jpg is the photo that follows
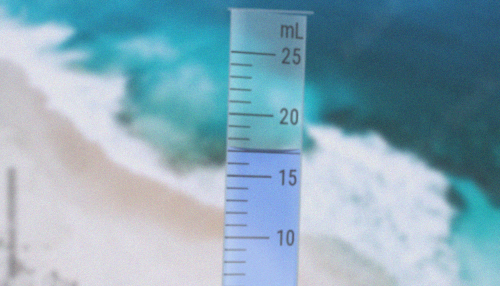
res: 17; mL
